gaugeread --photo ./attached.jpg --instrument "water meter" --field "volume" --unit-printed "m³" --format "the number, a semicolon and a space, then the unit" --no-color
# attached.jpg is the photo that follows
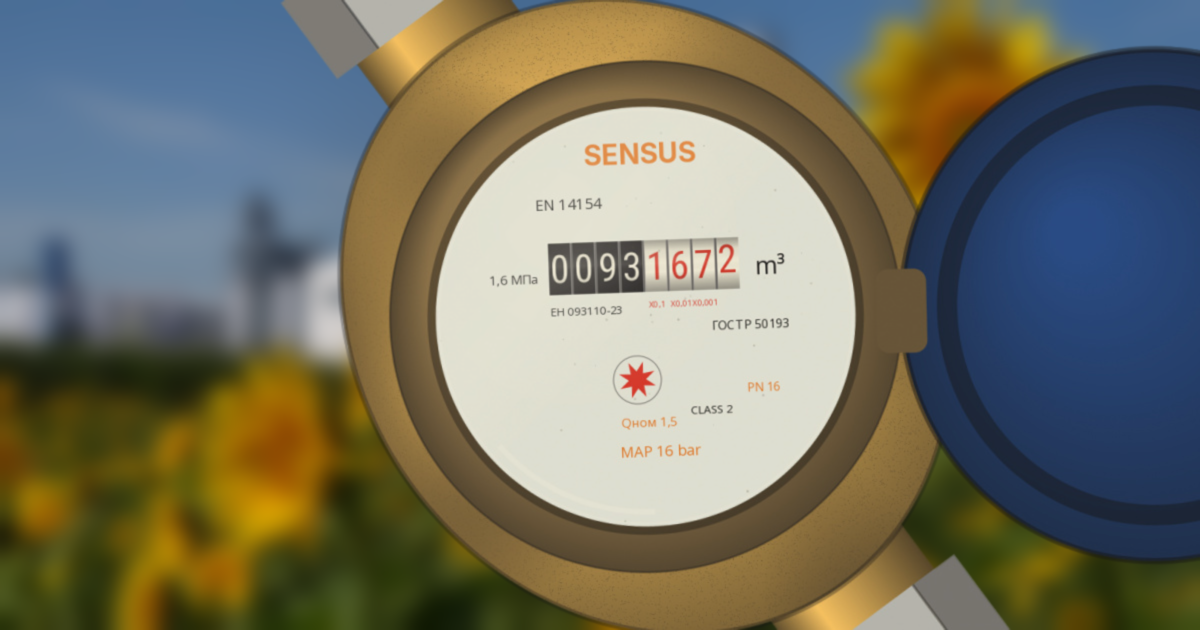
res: 93.1672; m³
